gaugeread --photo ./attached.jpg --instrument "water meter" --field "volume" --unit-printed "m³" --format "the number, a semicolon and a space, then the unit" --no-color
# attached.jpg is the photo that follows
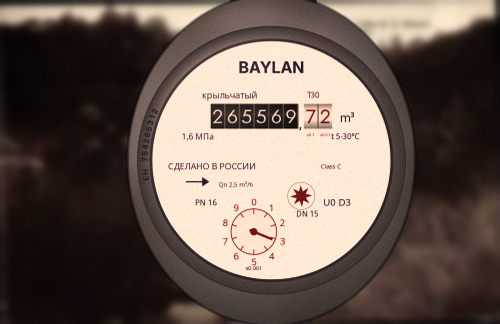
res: 265569.723; m³
